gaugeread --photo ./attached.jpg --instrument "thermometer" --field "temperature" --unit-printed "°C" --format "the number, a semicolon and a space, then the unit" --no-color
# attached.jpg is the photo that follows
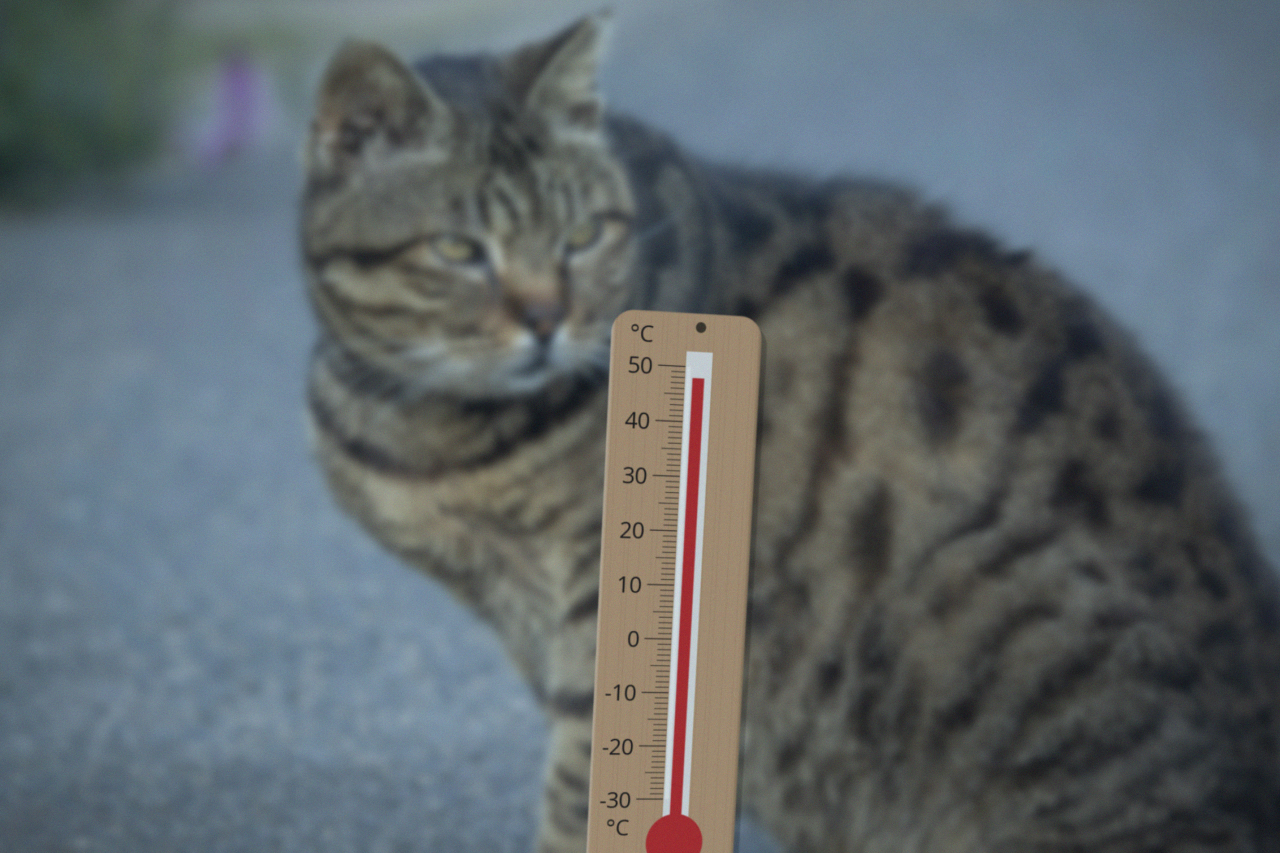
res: 48; °C
